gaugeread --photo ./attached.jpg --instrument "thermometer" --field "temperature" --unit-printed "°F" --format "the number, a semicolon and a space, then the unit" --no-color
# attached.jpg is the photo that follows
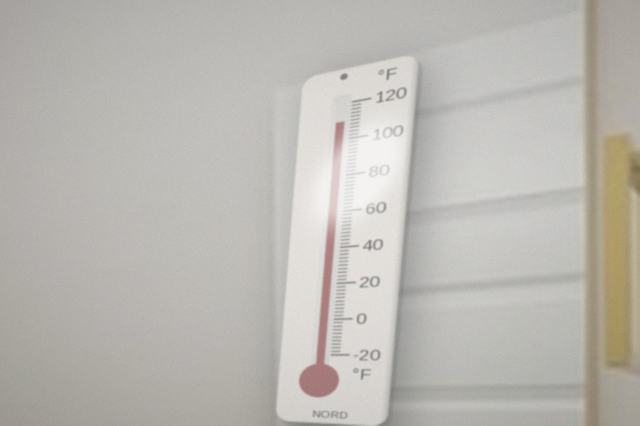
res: 110; °F
